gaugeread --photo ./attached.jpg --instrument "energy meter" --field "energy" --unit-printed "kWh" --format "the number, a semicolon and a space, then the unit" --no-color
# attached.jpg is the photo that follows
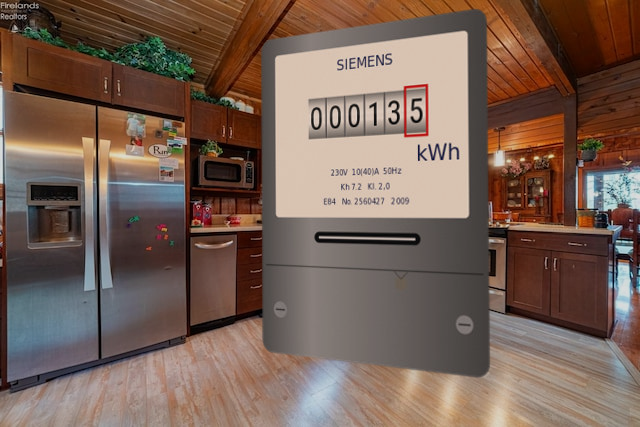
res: 13.5; kWh
